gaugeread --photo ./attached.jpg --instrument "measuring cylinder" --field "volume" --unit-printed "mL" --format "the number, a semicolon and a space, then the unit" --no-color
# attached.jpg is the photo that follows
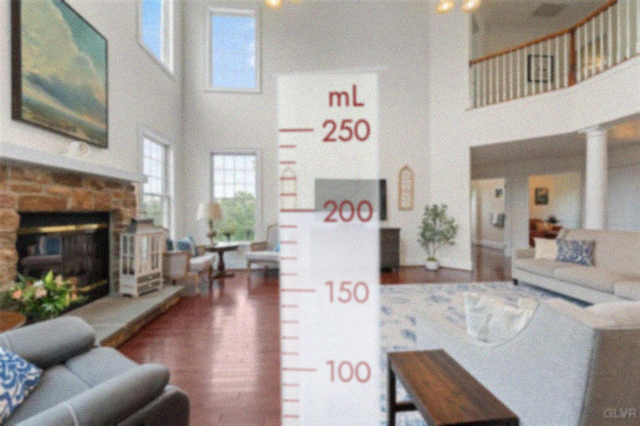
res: 200; mL
